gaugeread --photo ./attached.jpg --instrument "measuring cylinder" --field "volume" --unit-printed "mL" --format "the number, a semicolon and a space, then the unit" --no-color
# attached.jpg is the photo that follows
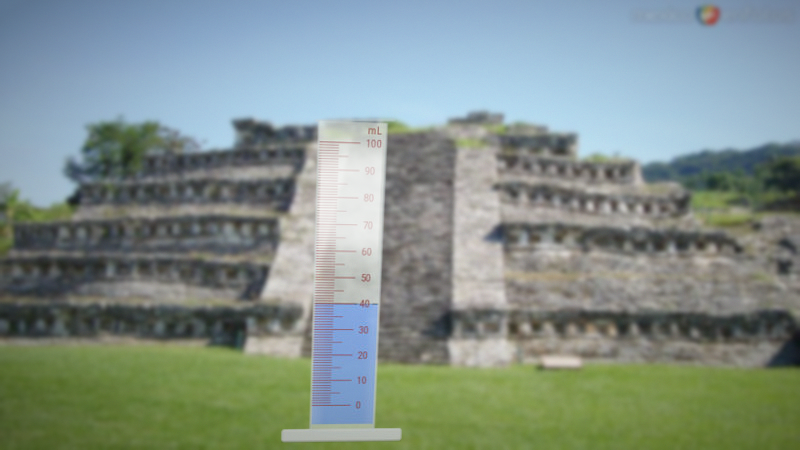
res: 40; mL
